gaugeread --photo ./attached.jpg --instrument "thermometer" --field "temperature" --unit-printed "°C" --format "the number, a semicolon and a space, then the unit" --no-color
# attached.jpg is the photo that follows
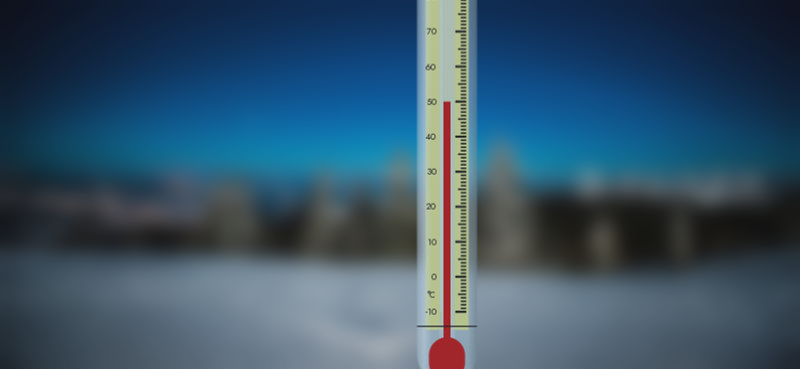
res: 50; °C
